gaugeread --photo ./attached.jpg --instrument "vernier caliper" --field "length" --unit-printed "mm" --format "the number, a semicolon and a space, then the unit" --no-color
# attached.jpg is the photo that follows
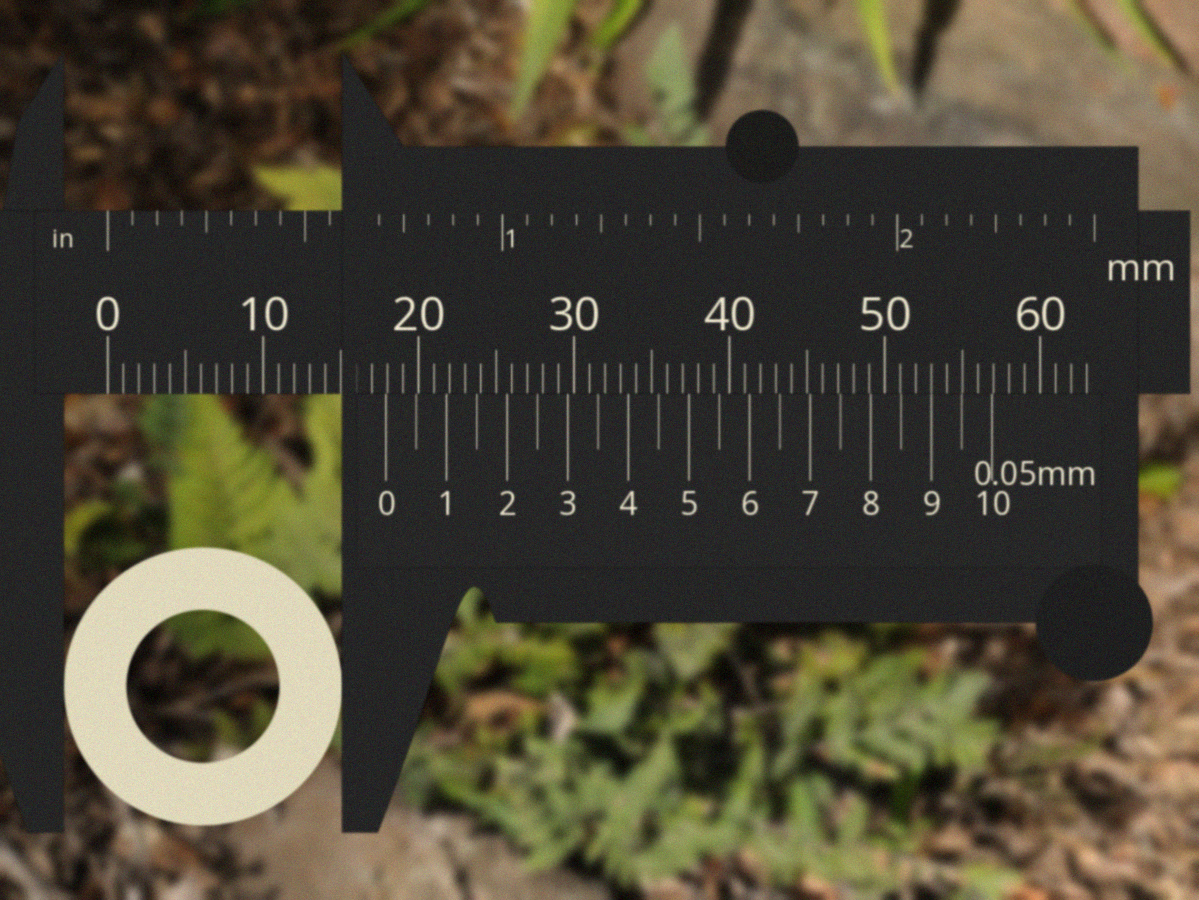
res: 17.9; mm
